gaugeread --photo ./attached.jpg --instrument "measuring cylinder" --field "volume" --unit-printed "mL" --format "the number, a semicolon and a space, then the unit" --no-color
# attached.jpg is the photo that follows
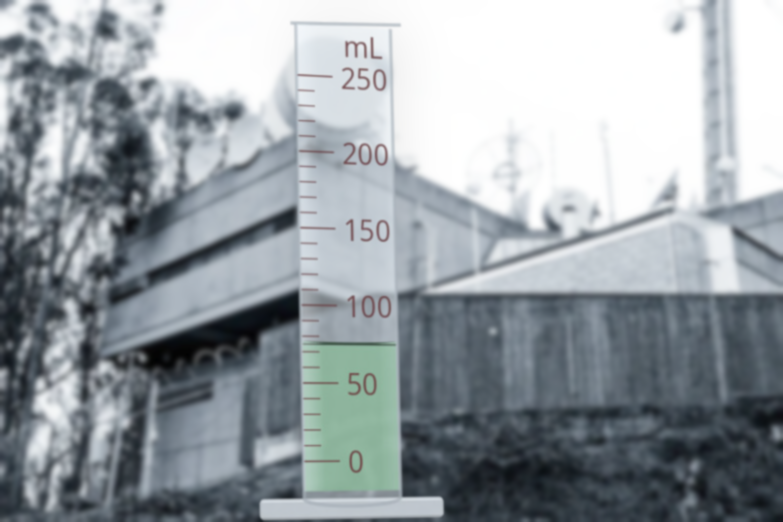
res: 75; mL
